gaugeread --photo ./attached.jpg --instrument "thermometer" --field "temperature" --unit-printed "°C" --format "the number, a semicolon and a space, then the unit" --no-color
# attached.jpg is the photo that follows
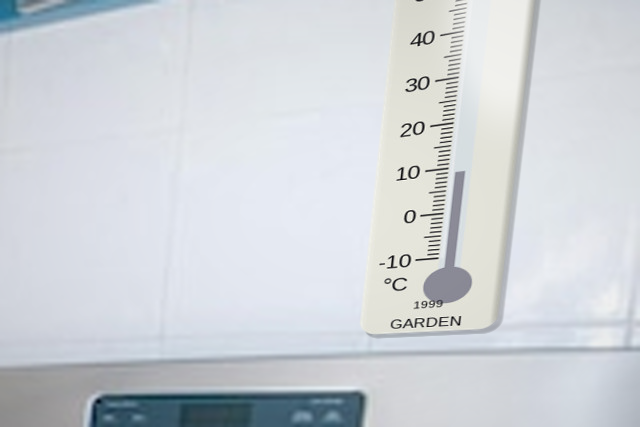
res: 9; °C
